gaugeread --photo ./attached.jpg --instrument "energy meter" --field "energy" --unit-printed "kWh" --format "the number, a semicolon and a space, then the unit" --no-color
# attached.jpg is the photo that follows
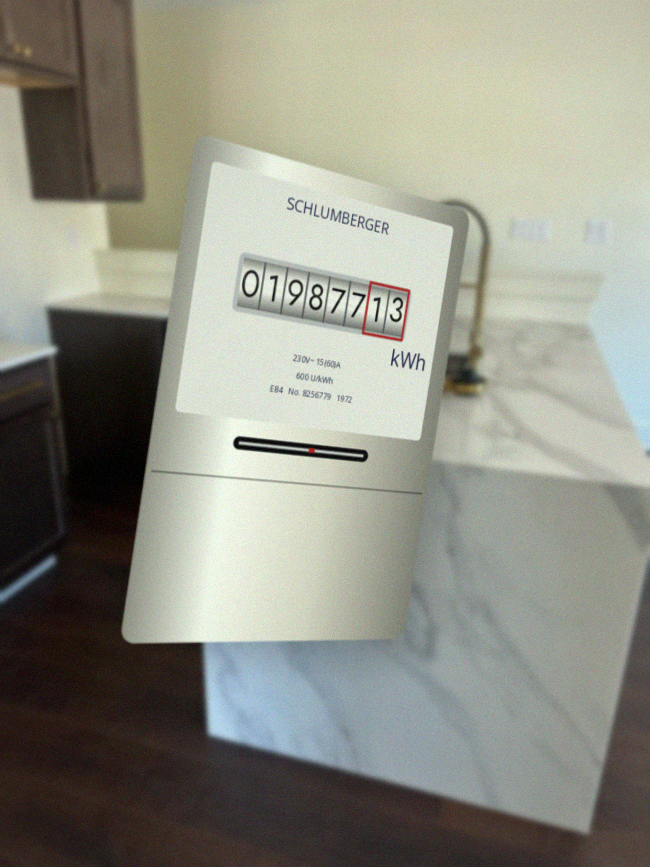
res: 19877.13; kWh
